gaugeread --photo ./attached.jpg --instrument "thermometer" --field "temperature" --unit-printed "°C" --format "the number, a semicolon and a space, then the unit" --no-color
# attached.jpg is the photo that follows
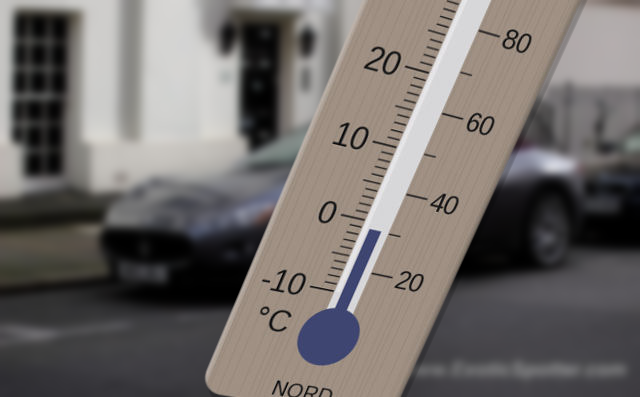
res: -1; °C
